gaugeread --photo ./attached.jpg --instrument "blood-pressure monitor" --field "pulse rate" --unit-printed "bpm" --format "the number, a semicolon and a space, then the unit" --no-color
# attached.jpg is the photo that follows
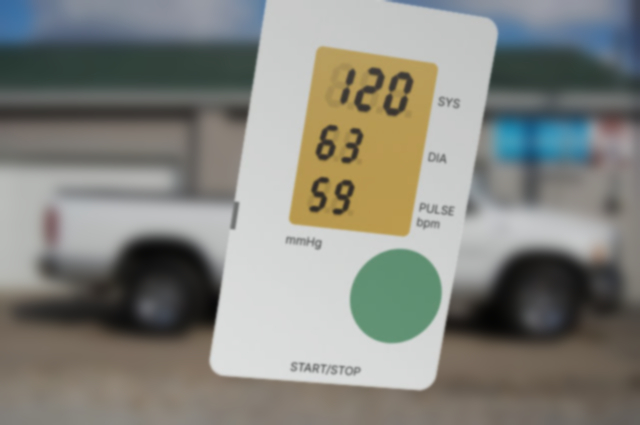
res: 59; bpm
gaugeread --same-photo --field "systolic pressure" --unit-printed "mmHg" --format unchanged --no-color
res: 120; mmHg
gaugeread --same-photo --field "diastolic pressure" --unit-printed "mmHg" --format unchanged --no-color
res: 63; mmHg
